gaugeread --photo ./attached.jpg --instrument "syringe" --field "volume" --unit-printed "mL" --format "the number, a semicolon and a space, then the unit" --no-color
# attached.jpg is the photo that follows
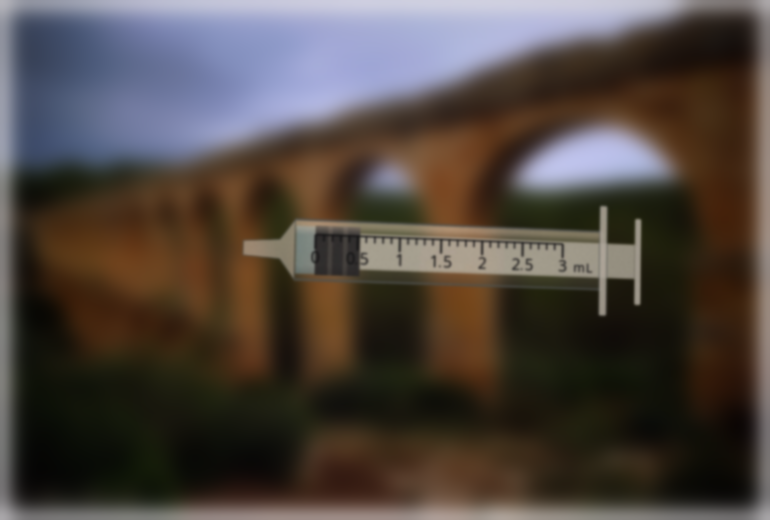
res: 0; mL
